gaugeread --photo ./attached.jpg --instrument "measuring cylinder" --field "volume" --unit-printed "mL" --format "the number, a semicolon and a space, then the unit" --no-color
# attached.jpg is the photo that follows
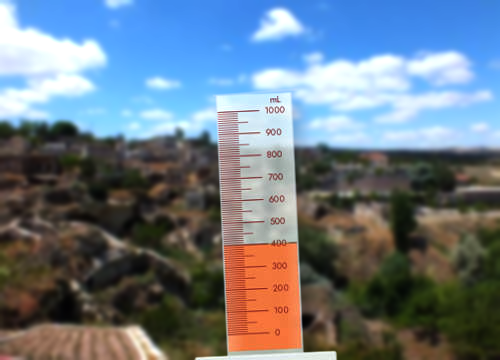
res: 400; mL
